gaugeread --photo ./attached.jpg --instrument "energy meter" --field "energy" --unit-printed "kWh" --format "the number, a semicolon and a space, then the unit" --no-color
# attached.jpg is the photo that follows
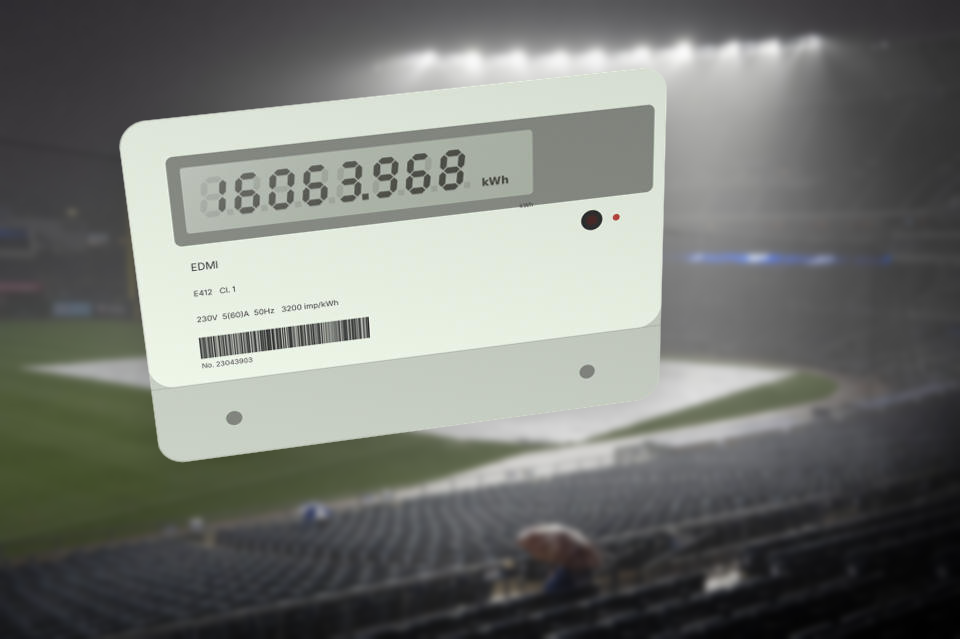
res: 16063.968; kWh
